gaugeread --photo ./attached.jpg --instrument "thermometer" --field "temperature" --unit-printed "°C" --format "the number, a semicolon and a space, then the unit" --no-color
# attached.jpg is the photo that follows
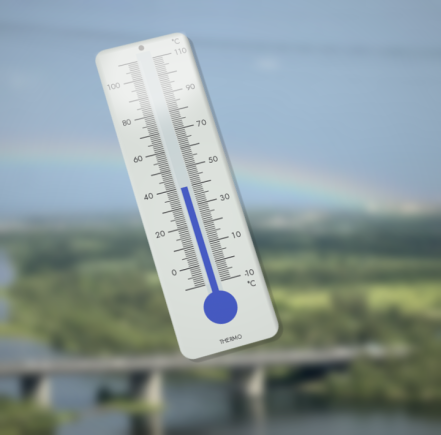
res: 40; °C
